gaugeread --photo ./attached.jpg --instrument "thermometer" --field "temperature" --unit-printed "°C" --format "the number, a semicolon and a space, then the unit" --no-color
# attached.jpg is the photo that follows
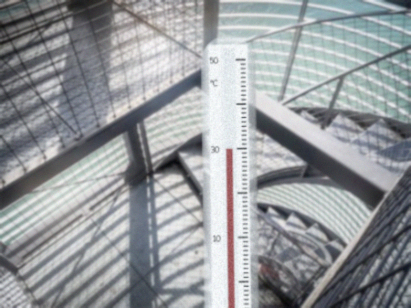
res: 30; °C
